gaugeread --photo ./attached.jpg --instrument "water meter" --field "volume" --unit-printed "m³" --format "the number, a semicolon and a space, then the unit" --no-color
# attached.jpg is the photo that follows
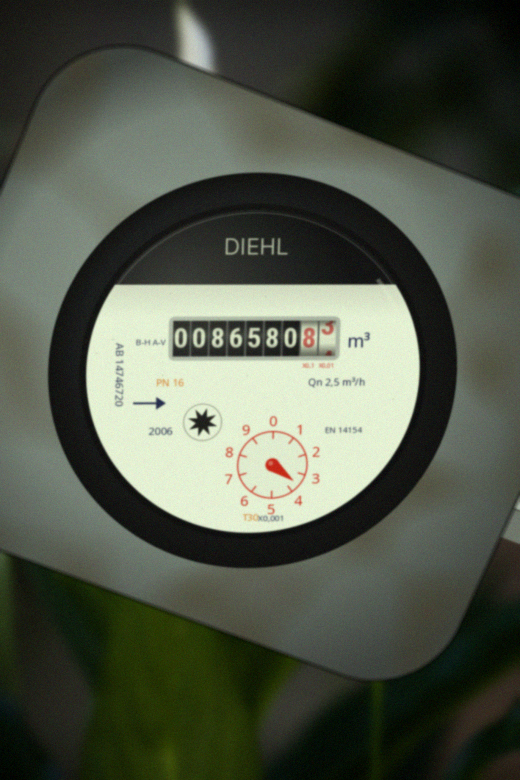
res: 86580.833; m³
